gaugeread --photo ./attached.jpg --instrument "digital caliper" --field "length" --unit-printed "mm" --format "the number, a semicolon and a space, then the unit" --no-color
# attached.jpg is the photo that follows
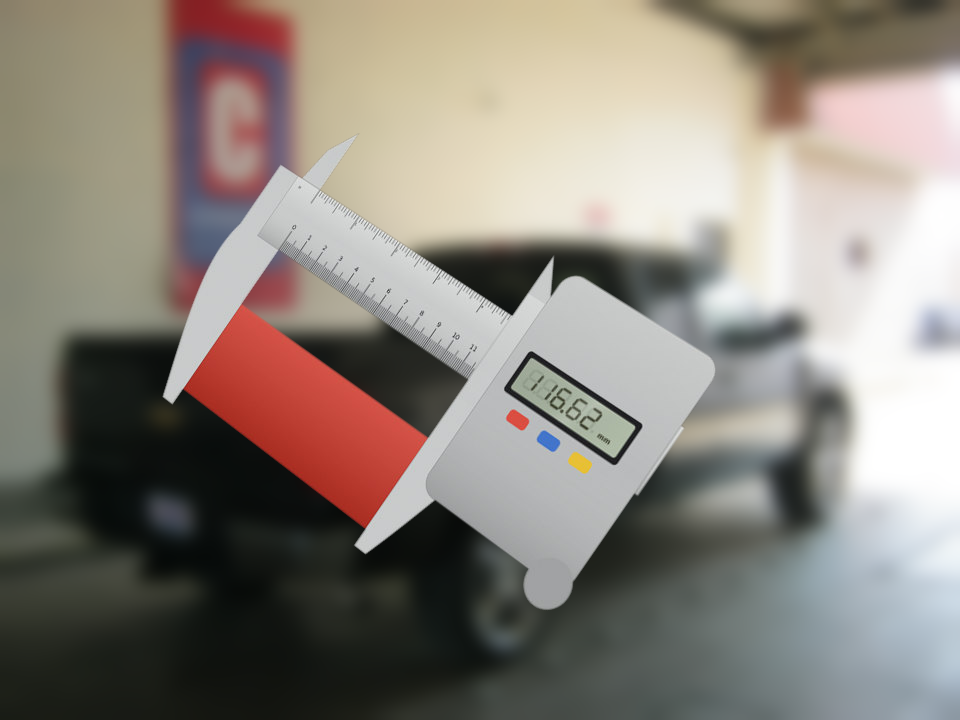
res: 116.62; mm
